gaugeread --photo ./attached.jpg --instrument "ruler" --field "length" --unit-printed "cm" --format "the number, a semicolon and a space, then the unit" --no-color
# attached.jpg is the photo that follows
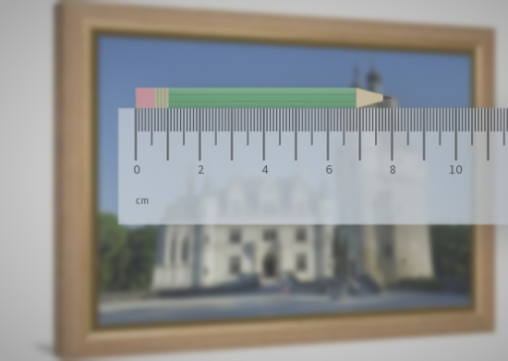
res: 8; cm
